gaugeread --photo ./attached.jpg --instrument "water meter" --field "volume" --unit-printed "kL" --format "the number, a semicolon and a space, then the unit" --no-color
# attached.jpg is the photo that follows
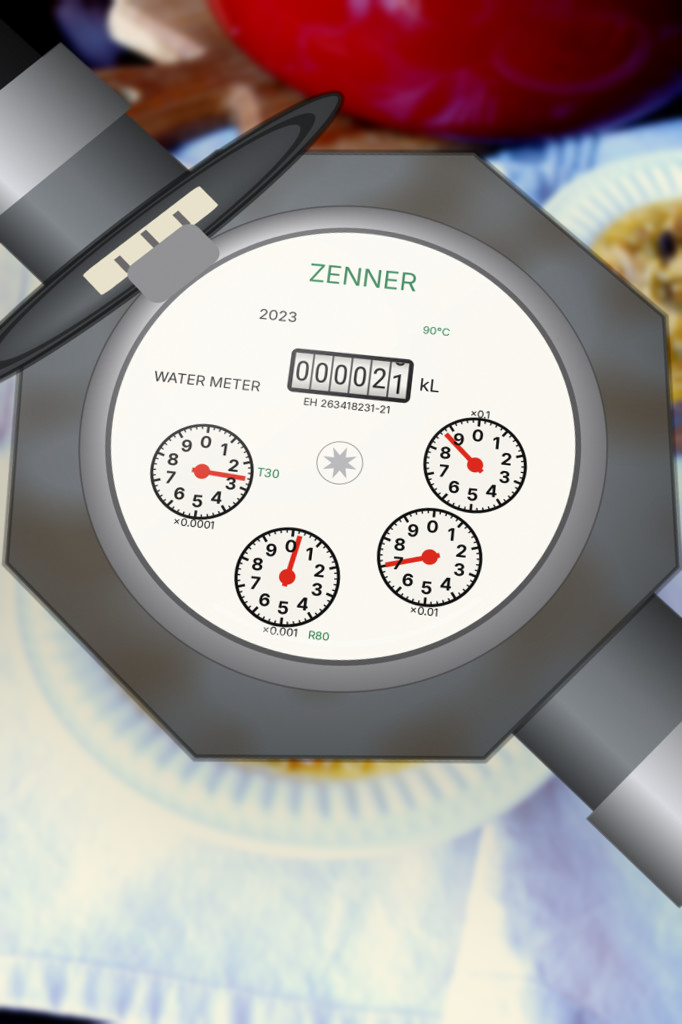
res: 20.8702; kL
